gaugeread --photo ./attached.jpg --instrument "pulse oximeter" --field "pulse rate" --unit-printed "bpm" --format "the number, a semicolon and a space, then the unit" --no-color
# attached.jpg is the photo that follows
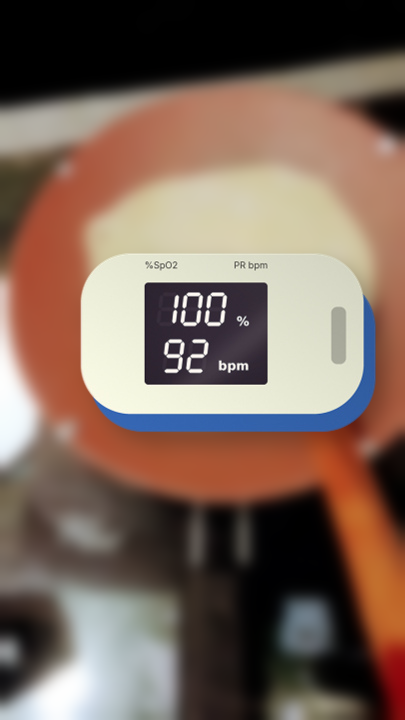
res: 92; bpm
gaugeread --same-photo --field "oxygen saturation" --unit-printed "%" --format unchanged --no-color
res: 100; %
